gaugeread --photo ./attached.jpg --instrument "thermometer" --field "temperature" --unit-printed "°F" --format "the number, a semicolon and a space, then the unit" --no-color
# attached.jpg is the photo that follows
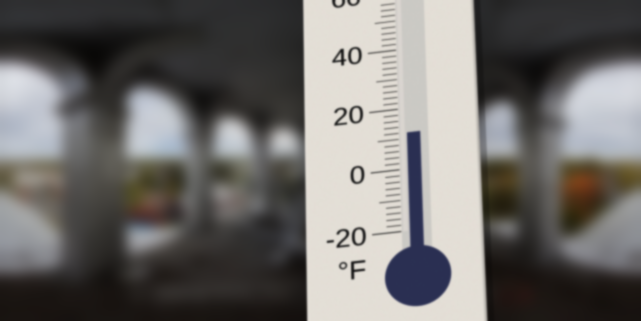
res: 12; °F
